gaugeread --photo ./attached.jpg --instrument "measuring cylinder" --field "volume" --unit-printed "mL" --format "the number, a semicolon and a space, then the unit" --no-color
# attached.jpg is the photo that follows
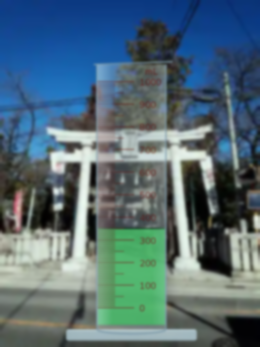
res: 350; mL
